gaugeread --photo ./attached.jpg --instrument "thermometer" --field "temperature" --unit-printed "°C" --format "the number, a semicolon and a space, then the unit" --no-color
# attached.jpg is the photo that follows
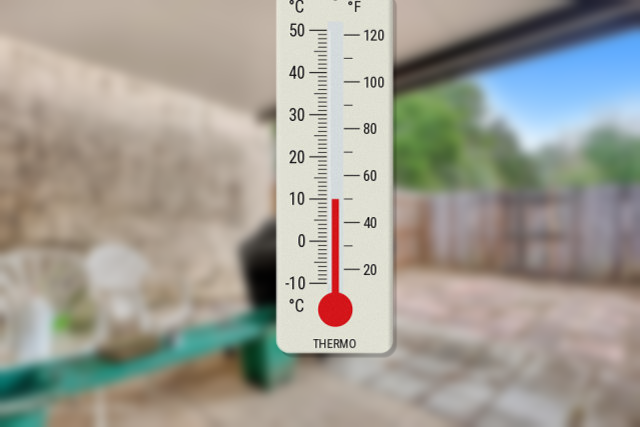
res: 10; °C
